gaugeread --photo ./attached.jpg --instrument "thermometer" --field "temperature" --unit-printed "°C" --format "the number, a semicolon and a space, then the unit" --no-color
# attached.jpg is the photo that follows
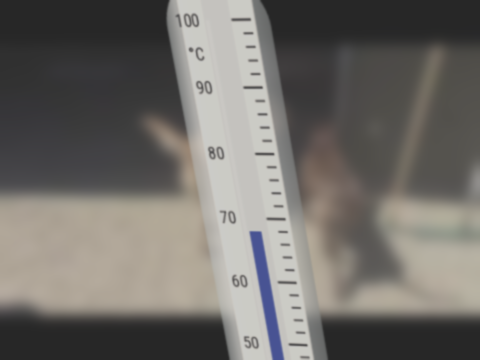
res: 68; °C
